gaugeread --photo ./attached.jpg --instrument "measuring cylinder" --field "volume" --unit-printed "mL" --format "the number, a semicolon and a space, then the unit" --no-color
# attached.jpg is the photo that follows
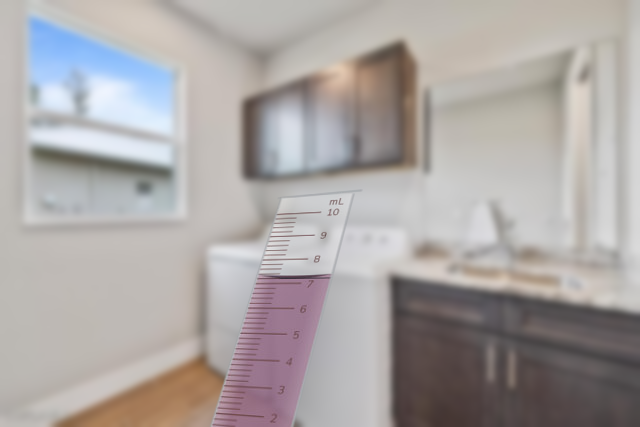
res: 7.2; mL
